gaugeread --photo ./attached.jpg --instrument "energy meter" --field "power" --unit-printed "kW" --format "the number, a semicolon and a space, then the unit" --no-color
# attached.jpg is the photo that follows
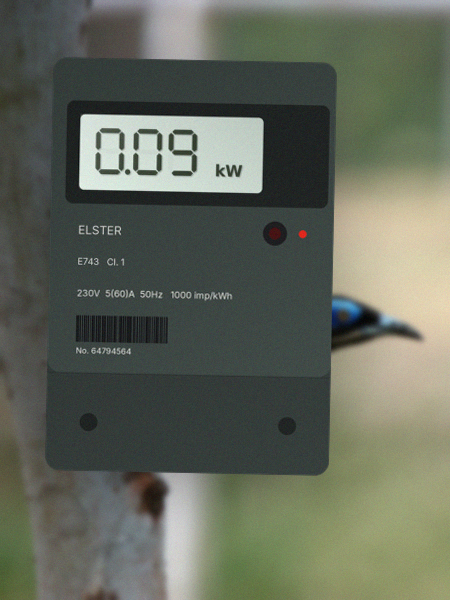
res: 0.09; kW
